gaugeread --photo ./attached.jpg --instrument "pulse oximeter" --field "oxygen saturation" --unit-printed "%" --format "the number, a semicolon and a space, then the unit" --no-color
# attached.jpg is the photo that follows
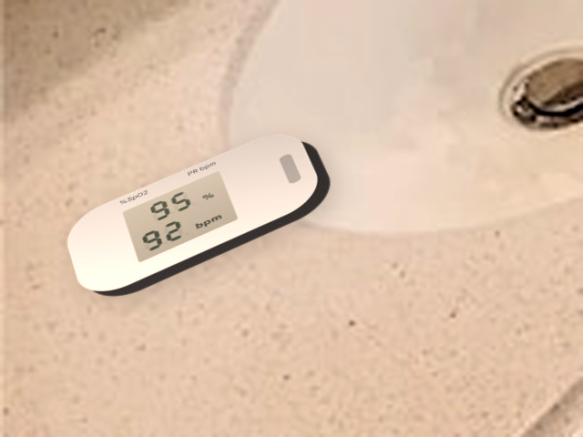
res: 95; %
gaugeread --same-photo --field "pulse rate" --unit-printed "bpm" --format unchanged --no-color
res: 92; bpm
